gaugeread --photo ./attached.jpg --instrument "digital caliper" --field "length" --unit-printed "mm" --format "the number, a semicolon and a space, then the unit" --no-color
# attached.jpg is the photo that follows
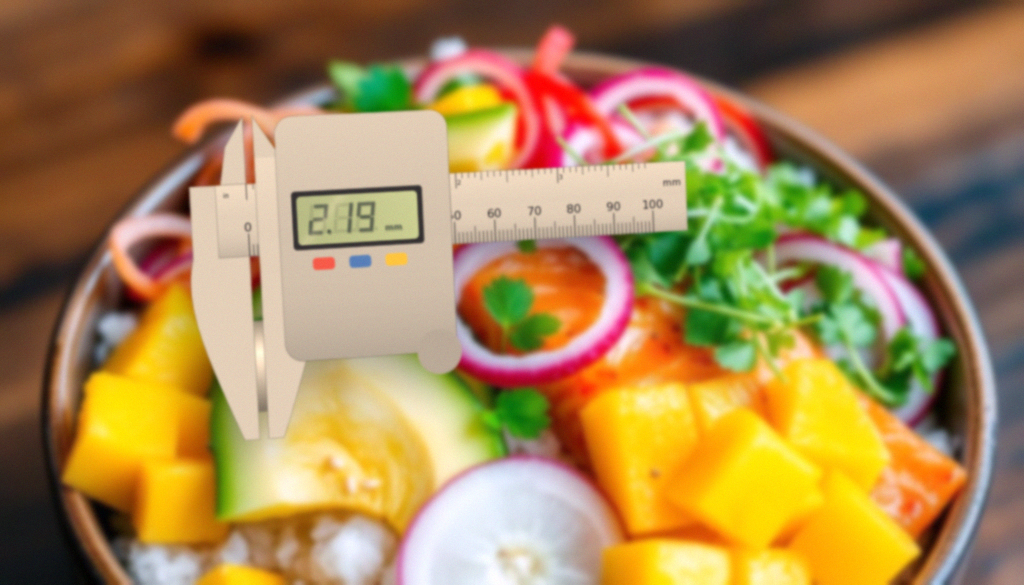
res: 2.19; mm
